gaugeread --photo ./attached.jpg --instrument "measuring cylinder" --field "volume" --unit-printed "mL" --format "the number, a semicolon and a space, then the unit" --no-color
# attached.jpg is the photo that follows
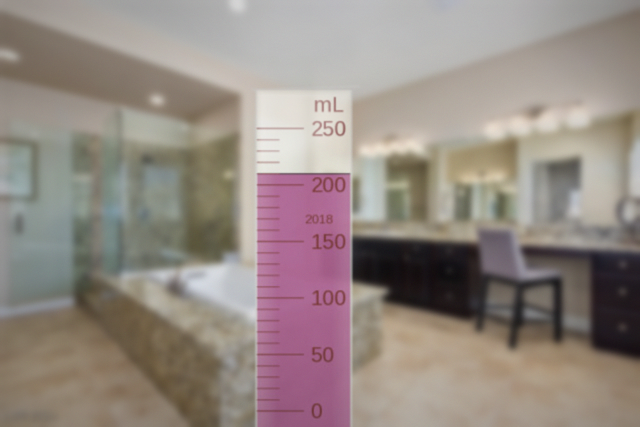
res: 210; mL
